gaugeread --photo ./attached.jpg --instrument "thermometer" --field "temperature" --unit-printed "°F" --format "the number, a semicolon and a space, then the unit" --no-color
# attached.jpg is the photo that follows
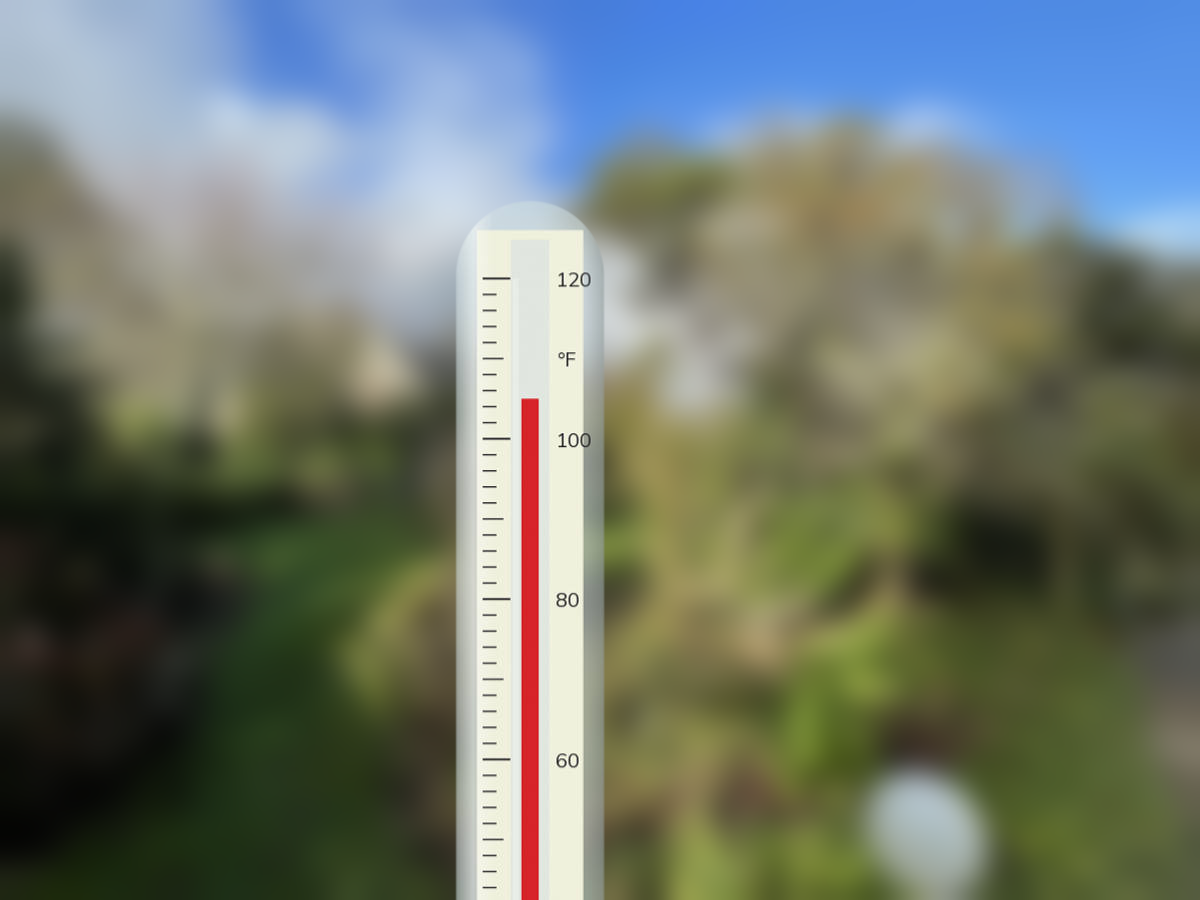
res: 105; °F
